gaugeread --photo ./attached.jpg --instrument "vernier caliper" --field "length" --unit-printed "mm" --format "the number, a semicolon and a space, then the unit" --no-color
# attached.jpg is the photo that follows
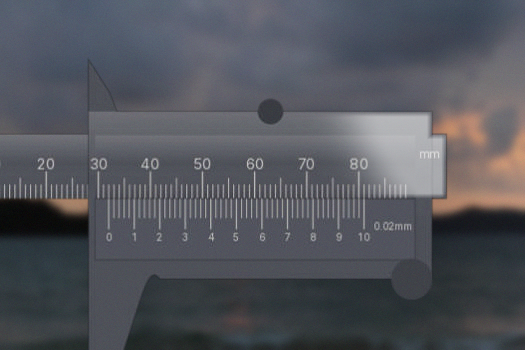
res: 32.0; mm
